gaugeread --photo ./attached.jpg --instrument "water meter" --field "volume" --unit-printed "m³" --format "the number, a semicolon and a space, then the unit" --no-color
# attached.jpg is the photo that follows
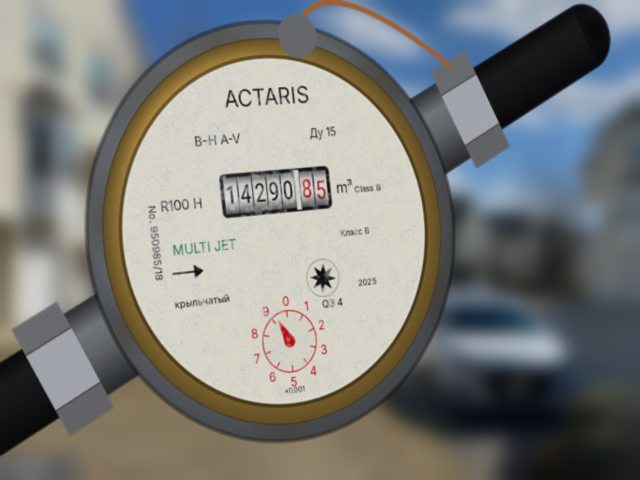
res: 14290.849; m³
